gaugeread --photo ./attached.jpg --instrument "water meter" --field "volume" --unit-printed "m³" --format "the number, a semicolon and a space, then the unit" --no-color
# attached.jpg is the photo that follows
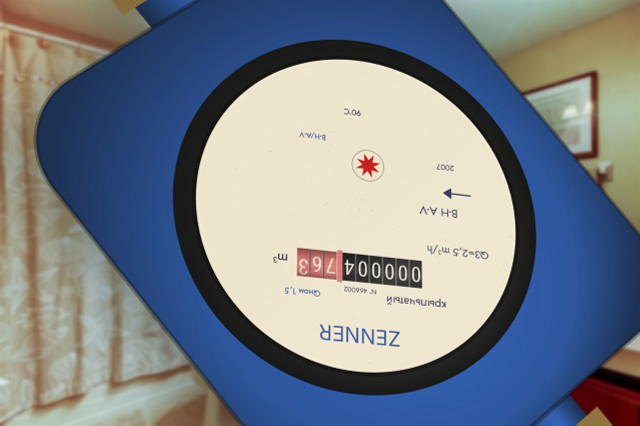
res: 4.763; m³
